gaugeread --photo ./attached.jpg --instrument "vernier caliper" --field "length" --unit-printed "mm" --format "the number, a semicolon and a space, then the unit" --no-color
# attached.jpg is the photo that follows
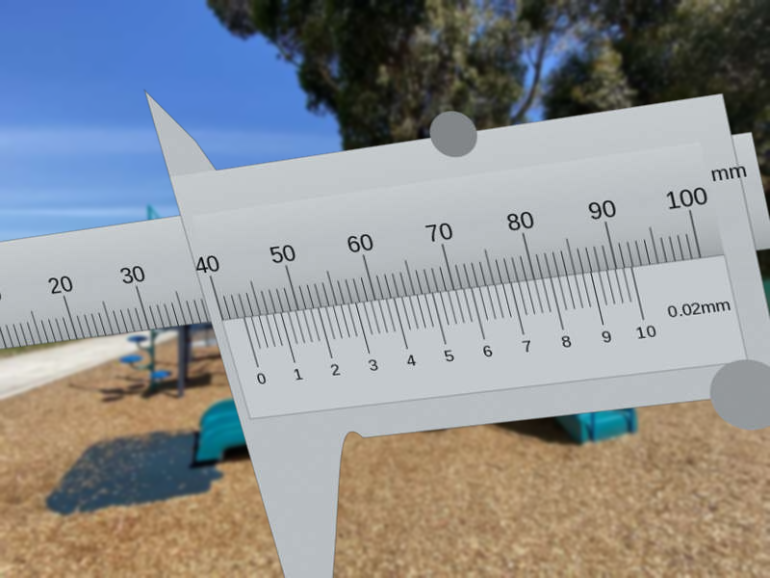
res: 42.8; mm
